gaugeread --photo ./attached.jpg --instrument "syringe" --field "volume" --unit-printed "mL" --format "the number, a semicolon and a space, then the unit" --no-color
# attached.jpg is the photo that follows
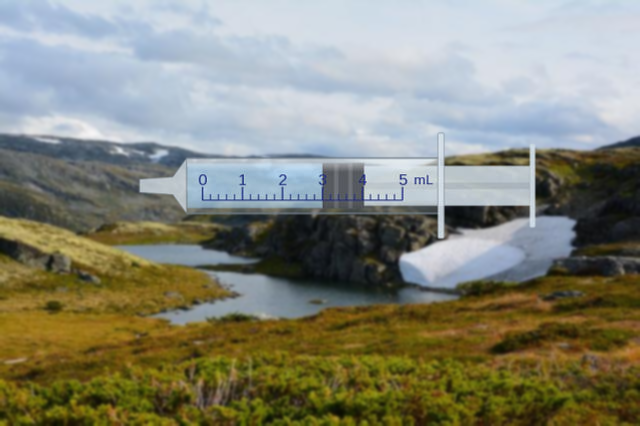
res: 3; mL
